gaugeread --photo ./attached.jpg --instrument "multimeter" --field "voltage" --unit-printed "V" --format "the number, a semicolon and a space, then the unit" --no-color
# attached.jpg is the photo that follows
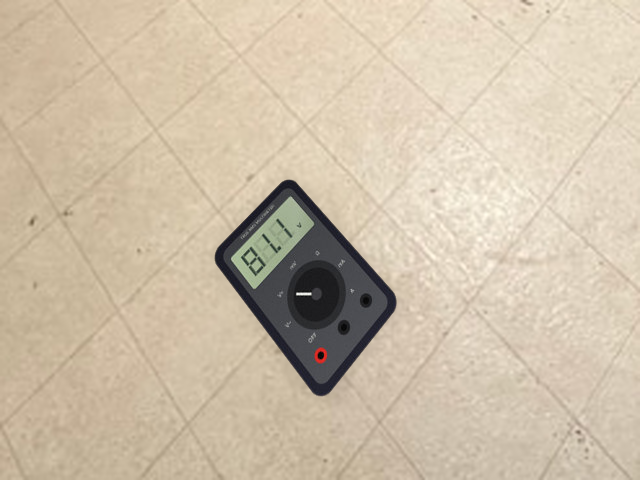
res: 81.1; V
